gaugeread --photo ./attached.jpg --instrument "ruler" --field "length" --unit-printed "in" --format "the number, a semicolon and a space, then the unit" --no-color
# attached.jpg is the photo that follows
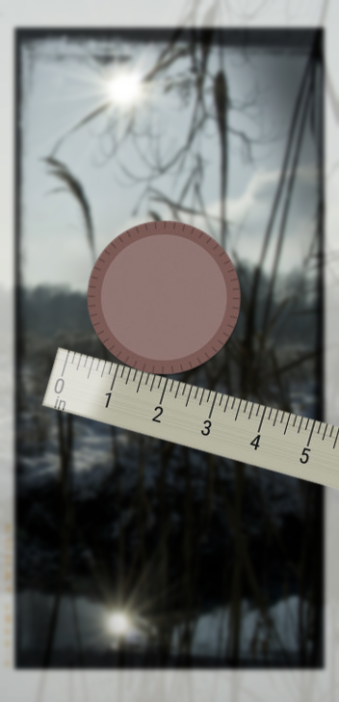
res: 3; in
